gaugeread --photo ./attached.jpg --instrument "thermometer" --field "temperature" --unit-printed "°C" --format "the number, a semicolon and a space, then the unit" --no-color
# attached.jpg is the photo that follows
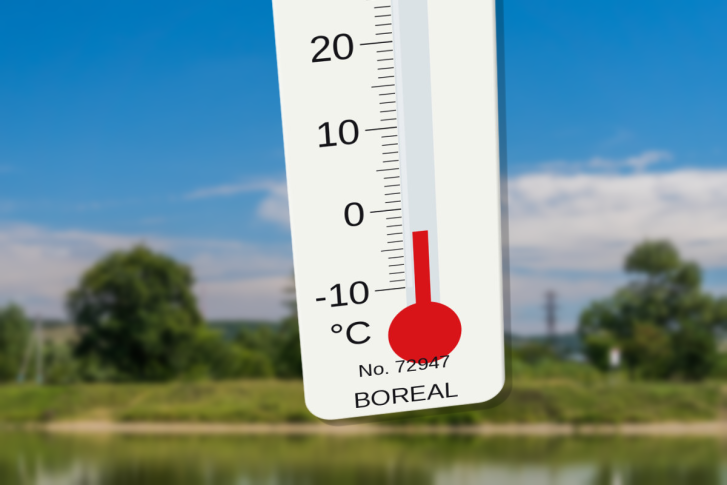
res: -3; °C
